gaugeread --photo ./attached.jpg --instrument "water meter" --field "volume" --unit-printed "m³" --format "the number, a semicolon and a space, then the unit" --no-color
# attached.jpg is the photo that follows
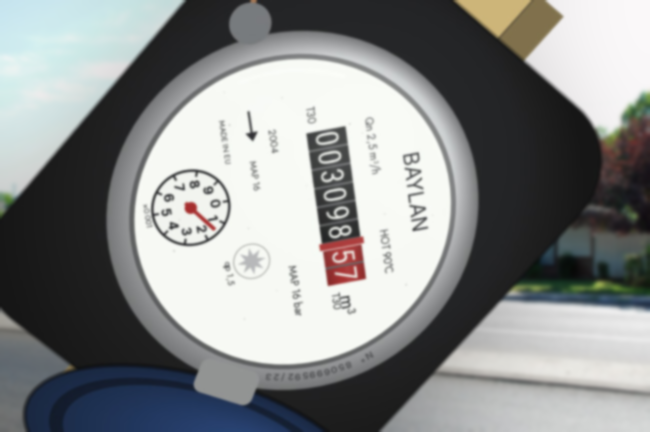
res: 3098.571; m³
